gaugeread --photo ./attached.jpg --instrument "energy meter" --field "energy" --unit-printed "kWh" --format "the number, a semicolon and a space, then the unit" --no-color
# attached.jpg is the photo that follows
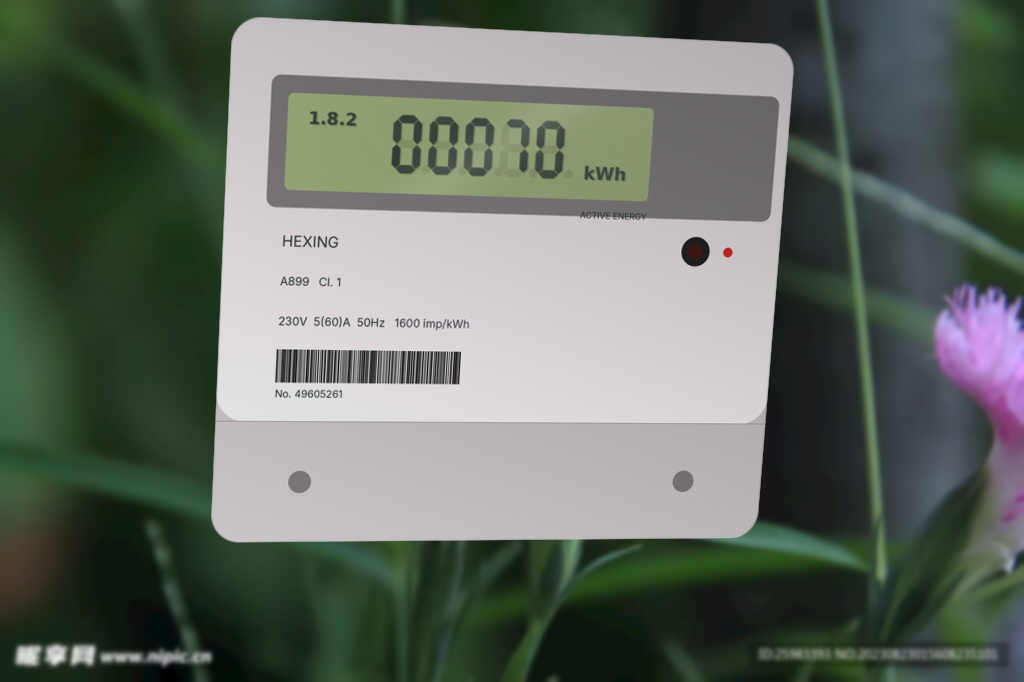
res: 70; kWh
